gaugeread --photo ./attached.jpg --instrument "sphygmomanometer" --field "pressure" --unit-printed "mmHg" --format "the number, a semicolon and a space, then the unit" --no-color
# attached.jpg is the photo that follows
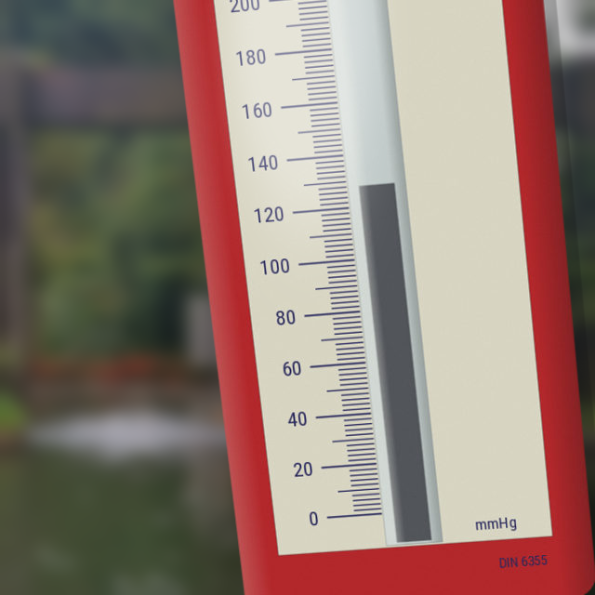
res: 128; mmHg
